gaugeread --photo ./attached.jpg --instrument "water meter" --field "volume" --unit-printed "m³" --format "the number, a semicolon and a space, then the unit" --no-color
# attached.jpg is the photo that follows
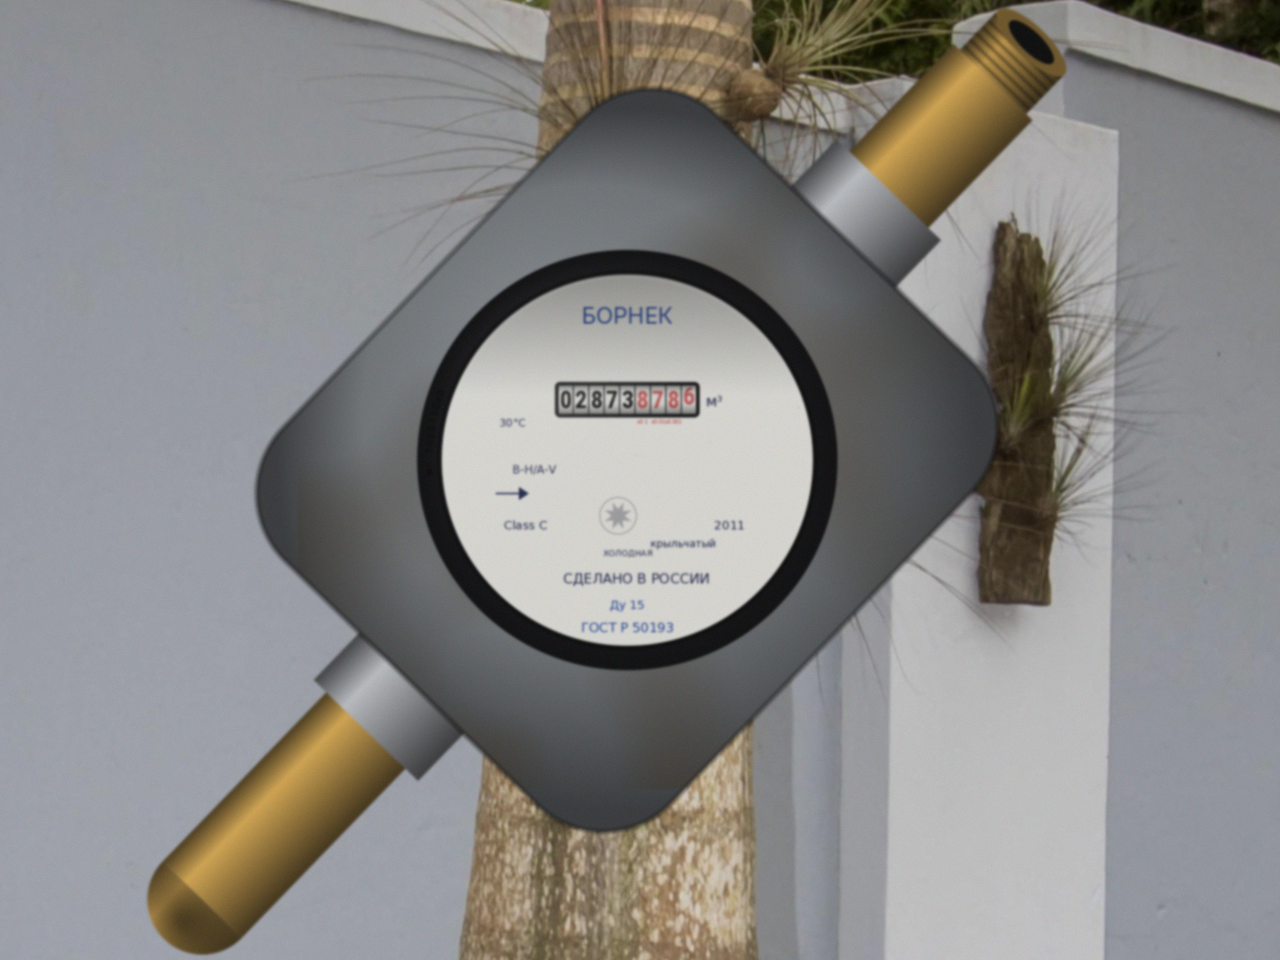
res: 2873.8786; m³
